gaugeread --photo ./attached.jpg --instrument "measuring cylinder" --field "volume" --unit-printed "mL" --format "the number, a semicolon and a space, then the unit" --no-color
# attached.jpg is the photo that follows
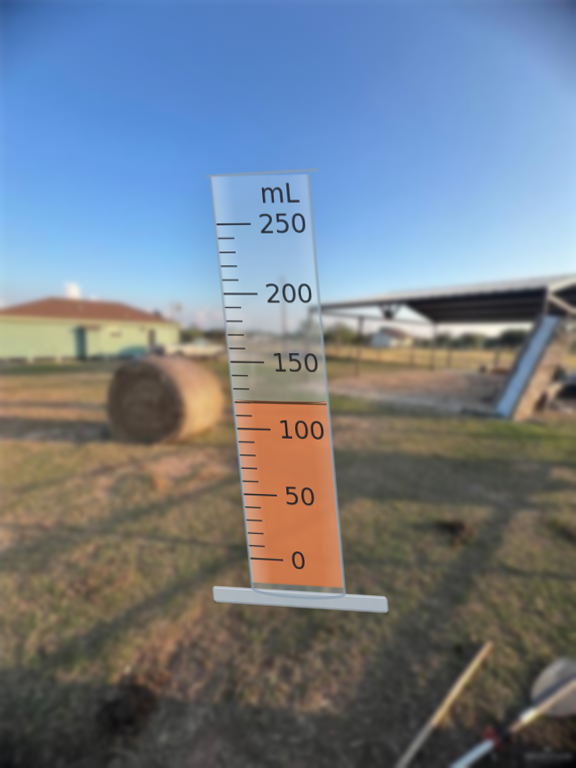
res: 120; mL
